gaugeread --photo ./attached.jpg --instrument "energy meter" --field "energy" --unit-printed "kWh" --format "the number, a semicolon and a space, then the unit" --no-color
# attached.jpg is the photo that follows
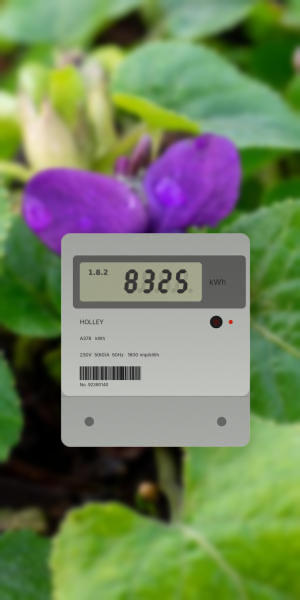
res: 8325; kWh
